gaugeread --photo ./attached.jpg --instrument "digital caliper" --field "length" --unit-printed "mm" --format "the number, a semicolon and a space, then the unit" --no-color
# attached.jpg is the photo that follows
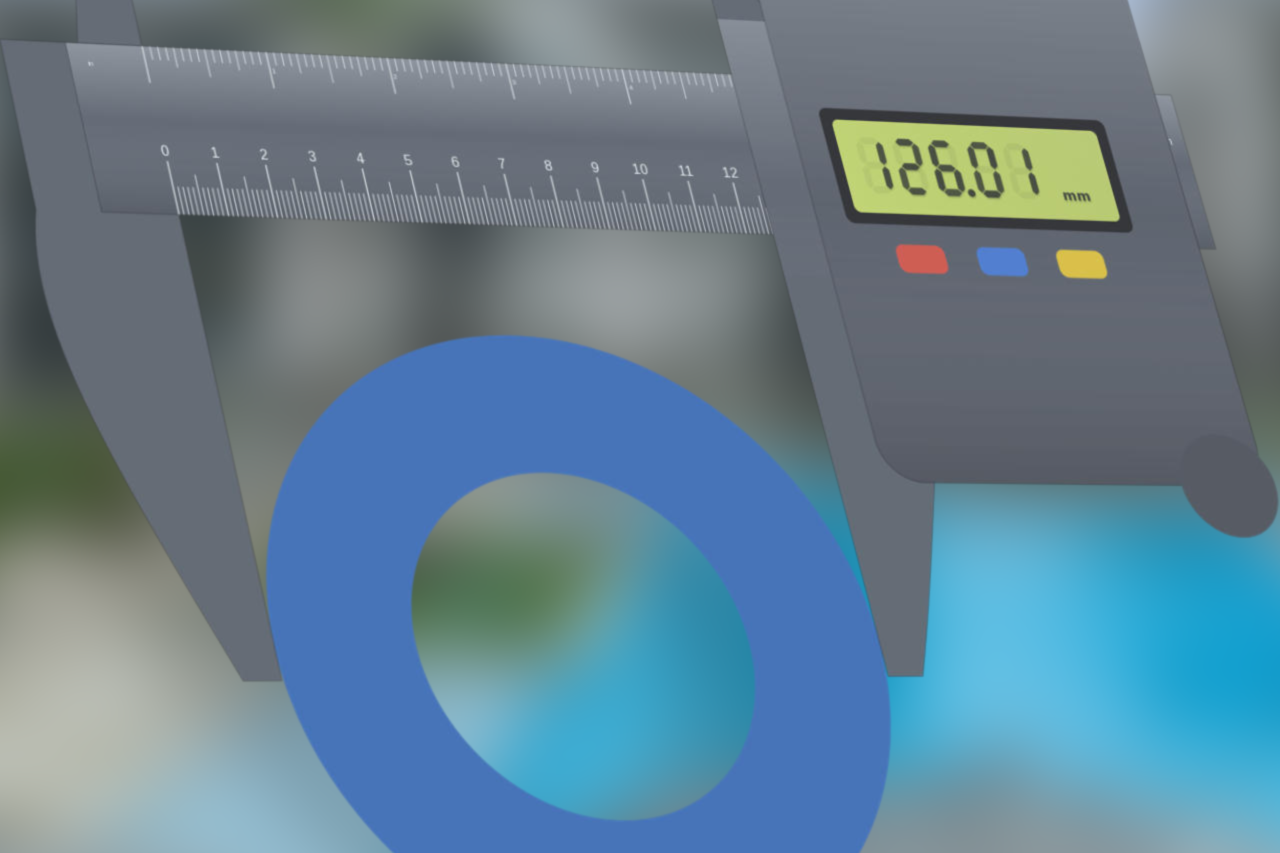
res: 126.01; mm
